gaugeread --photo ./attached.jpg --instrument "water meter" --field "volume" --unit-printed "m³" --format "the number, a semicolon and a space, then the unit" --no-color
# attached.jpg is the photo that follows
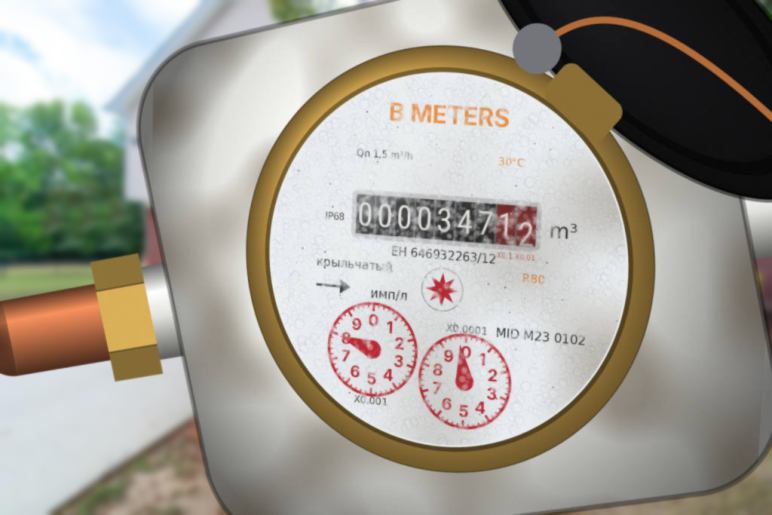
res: 347.1179; m³
